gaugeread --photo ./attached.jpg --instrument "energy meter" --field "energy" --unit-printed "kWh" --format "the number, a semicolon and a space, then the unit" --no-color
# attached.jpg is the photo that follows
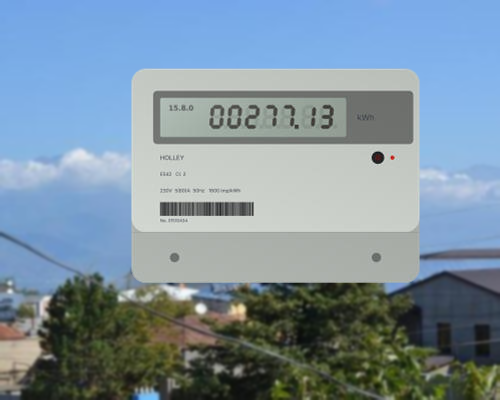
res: 277.13; kWh
